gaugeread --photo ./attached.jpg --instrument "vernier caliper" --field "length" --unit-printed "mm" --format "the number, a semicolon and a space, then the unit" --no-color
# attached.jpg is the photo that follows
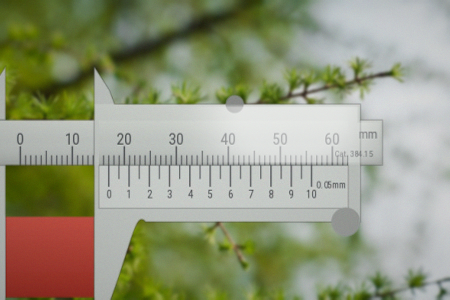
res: 17.0; mm
